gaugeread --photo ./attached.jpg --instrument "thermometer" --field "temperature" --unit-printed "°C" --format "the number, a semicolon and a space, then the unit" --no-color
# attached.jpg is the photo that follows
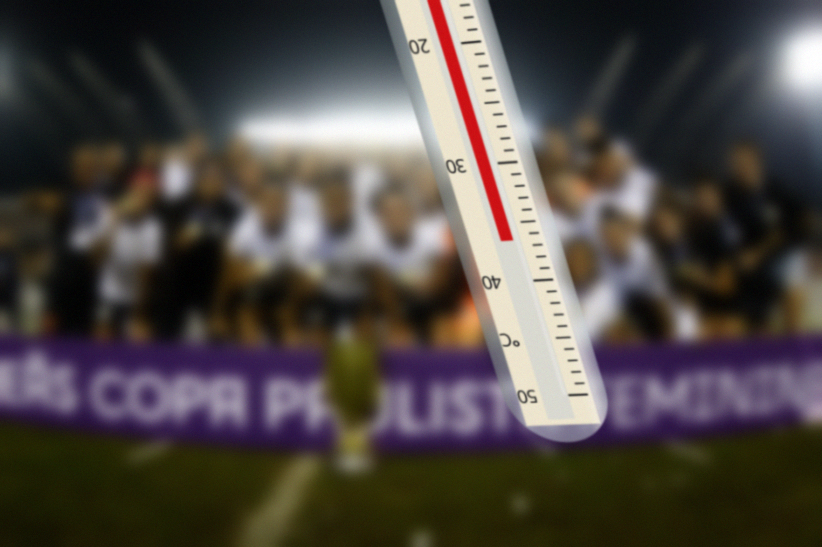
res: 36.5; °C
